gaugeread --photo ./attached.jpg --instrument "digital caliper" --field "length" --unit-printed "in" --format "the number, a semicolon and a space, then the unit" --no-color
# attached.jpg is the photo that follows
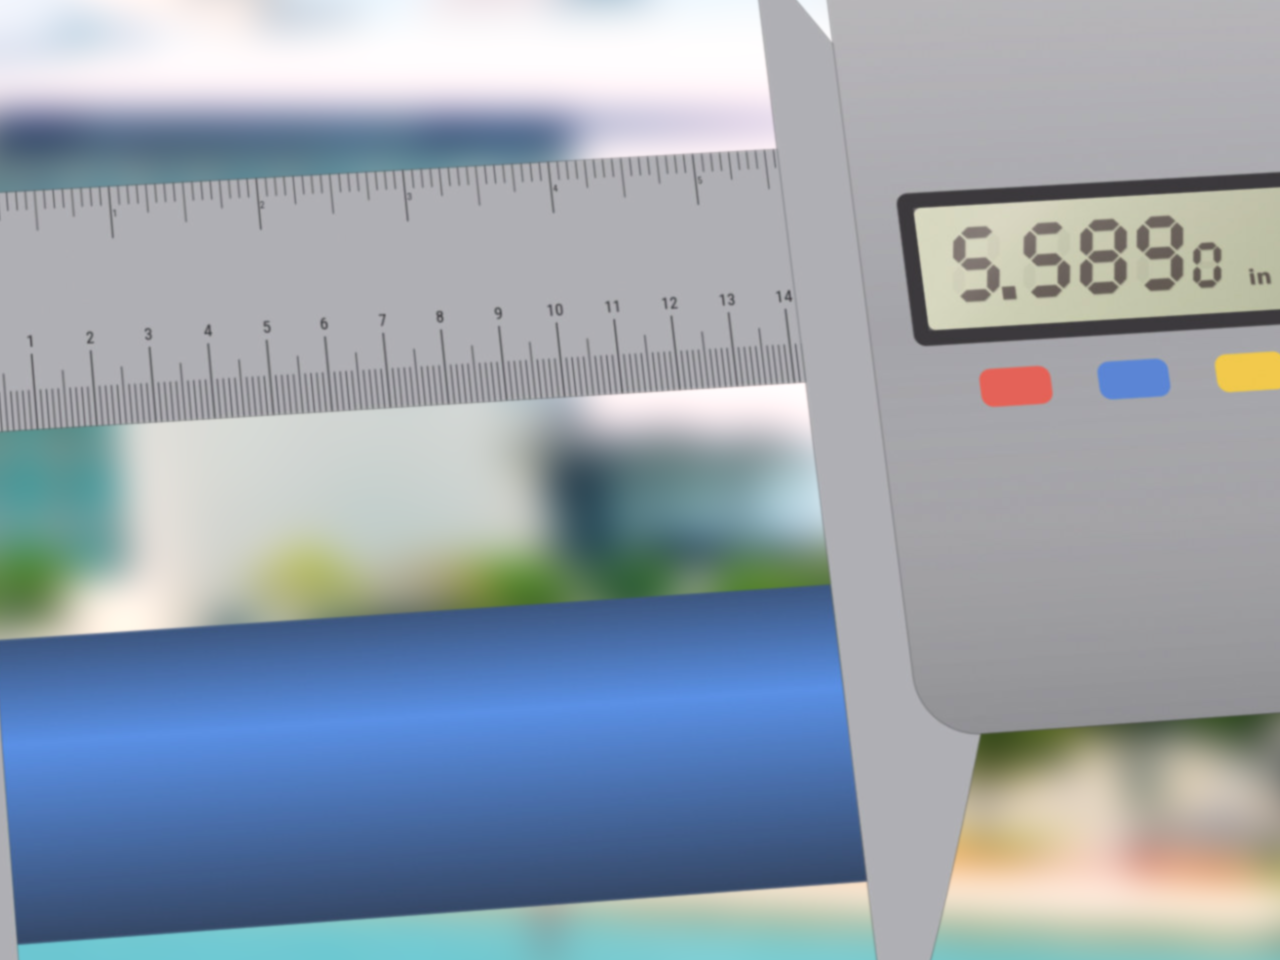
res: 5.5890; in
